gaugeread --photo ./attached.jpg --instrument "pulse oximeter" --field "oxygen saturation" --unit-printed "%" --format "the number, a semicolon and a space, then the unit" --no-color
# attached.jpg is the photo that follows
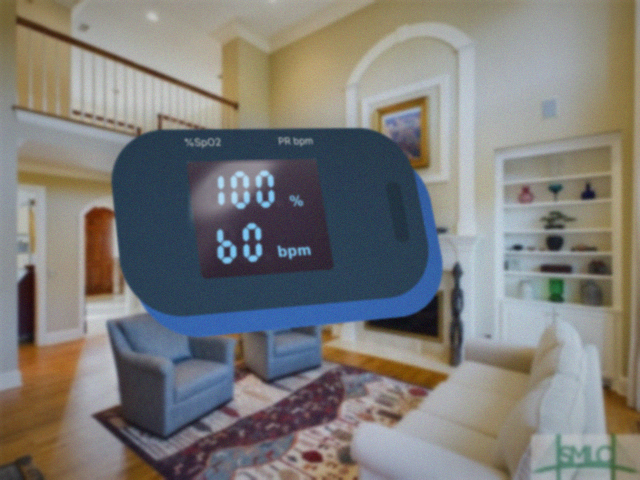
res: 100; %
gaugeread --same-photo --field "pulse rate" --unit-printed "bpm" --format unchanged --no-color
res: 60; bpm
